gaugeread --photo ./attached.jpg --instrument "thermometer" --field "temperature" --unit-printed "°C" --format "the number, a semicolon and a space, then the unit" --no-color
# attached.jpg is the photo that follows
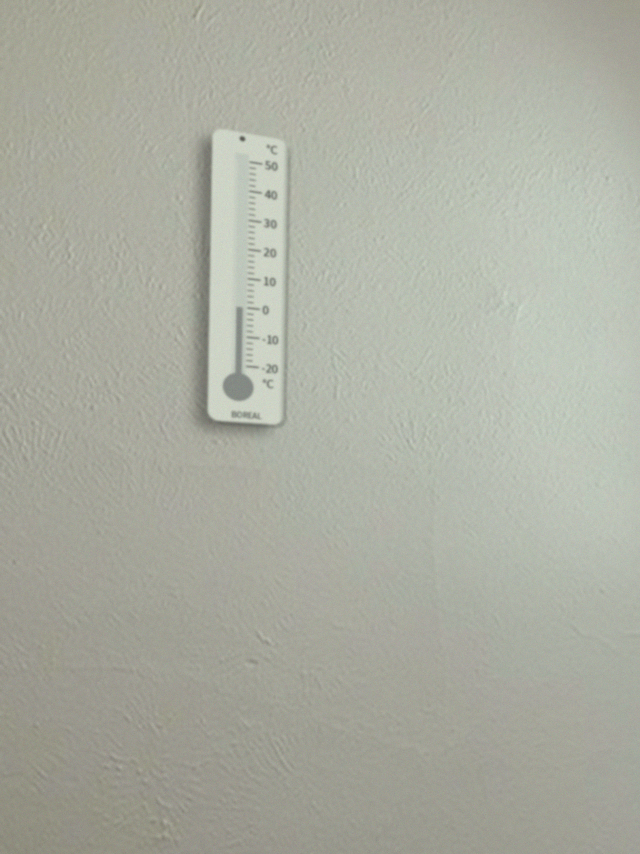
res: 0; °C
